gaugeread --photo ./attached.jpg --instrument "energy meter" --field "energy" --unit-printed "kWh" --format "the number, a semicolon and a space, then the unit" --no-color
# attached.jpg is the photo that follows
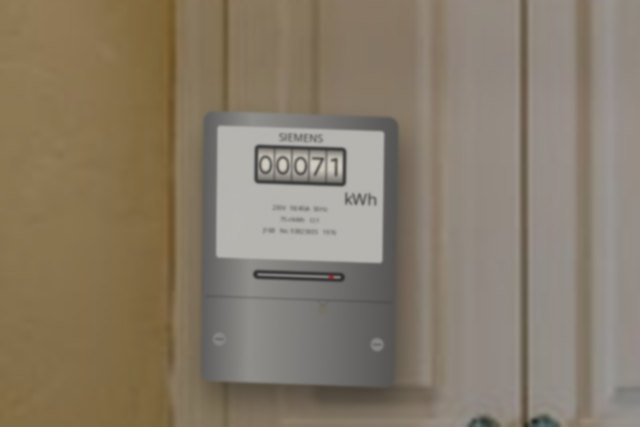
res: 71; kWh
